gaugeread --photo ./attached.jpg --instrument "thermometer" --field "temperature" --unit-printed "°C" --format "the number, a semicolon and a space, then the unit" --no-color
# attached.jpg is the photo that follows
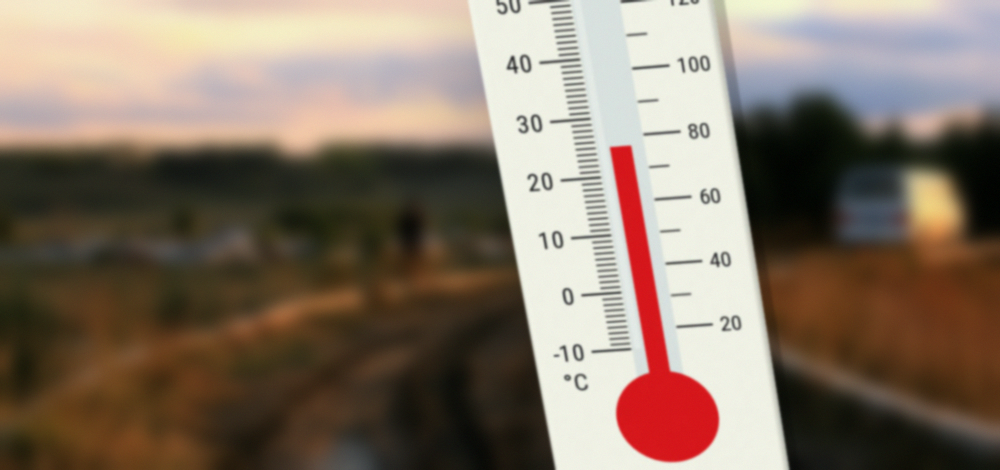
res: 25; °C
